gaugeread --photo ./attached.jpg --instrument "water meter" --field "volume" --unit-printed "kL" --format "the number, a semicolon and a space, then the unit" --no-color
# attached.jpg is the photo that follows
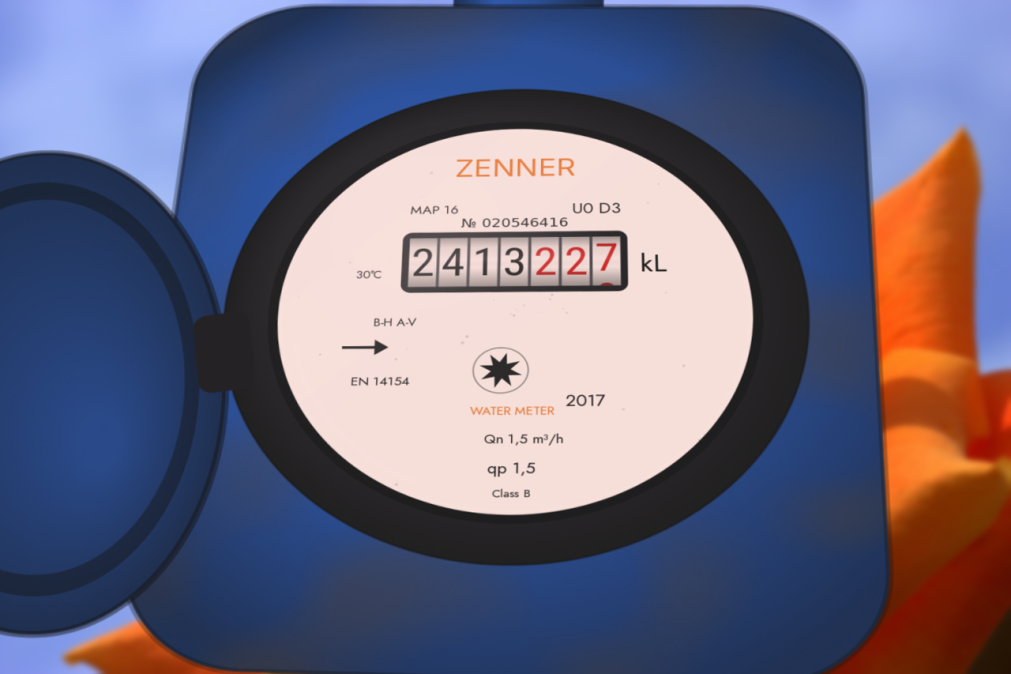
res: 2413.227; kL
